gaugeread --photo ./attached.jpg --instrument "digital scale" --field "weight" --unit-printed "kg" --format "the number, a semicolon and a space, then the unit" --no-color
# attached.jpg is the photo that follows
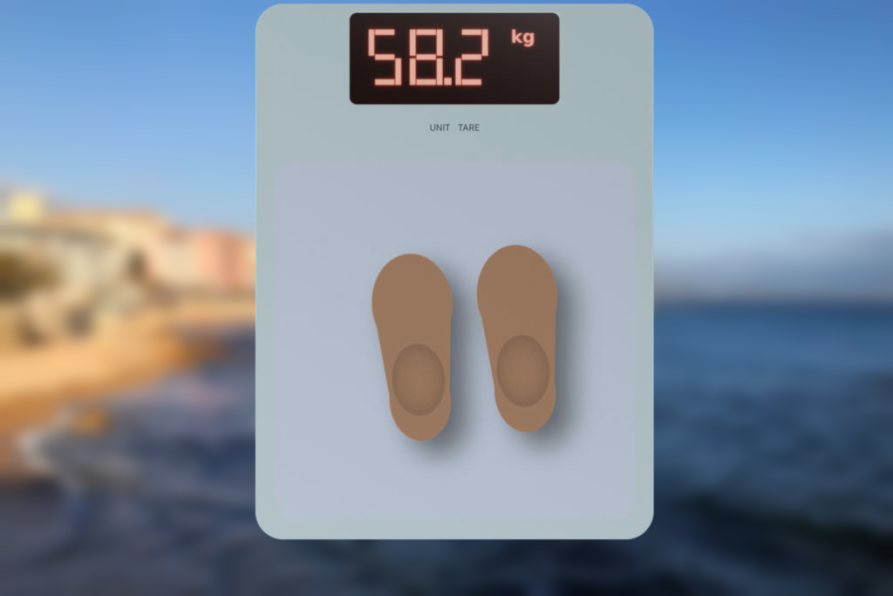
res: 58.2; kg
